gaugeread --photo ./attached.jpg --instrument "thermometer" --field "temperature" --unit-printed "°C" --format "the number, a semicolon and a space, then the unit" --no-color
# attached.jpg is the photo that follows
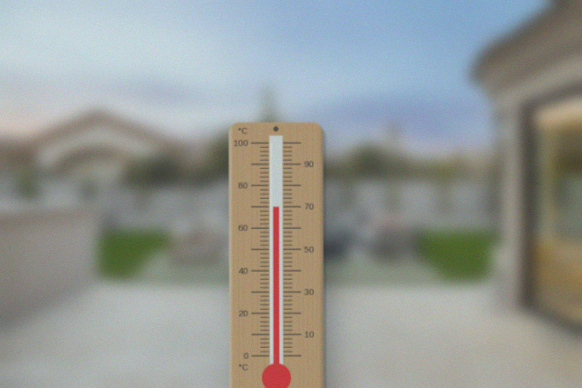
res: 70; °C
